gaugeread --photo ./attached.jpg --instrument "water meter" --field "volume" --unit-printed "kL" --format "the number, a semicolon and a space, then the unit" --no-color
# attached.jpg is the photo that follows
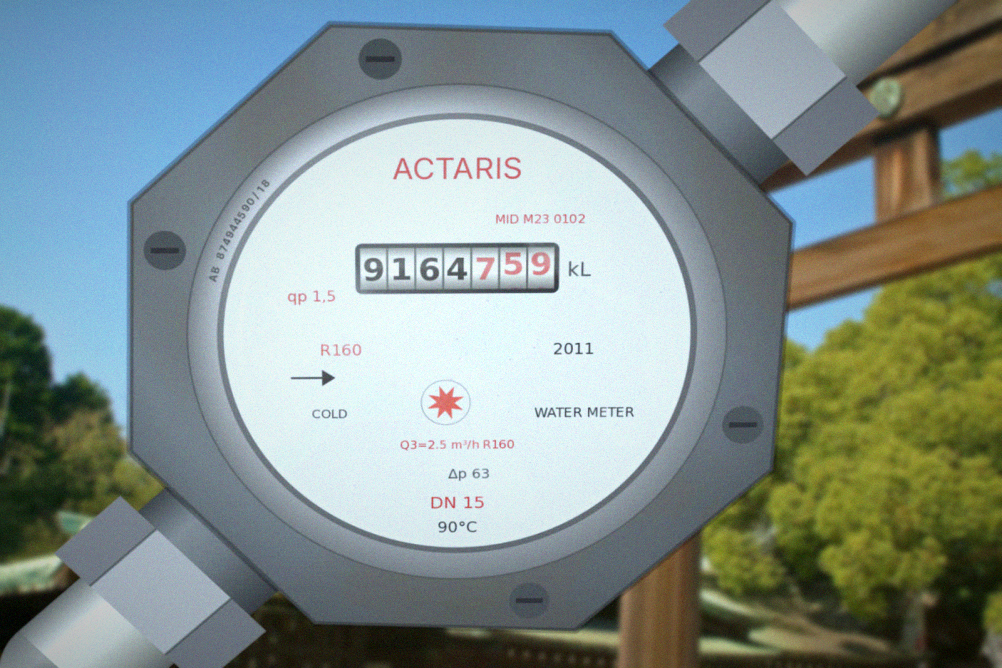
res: 9164.759; kL
